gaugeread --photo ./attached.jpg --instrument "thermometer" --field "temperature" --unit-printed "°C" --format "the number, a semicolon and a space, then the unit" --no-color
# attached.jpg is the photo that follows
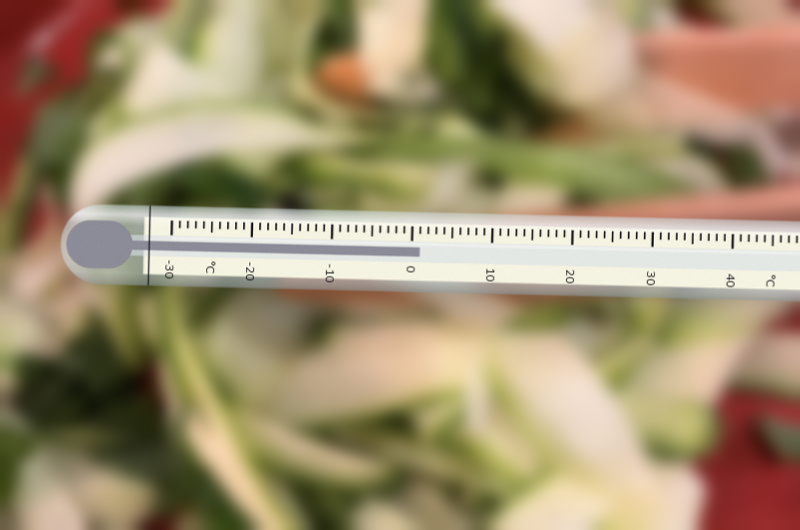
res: 1; °C
